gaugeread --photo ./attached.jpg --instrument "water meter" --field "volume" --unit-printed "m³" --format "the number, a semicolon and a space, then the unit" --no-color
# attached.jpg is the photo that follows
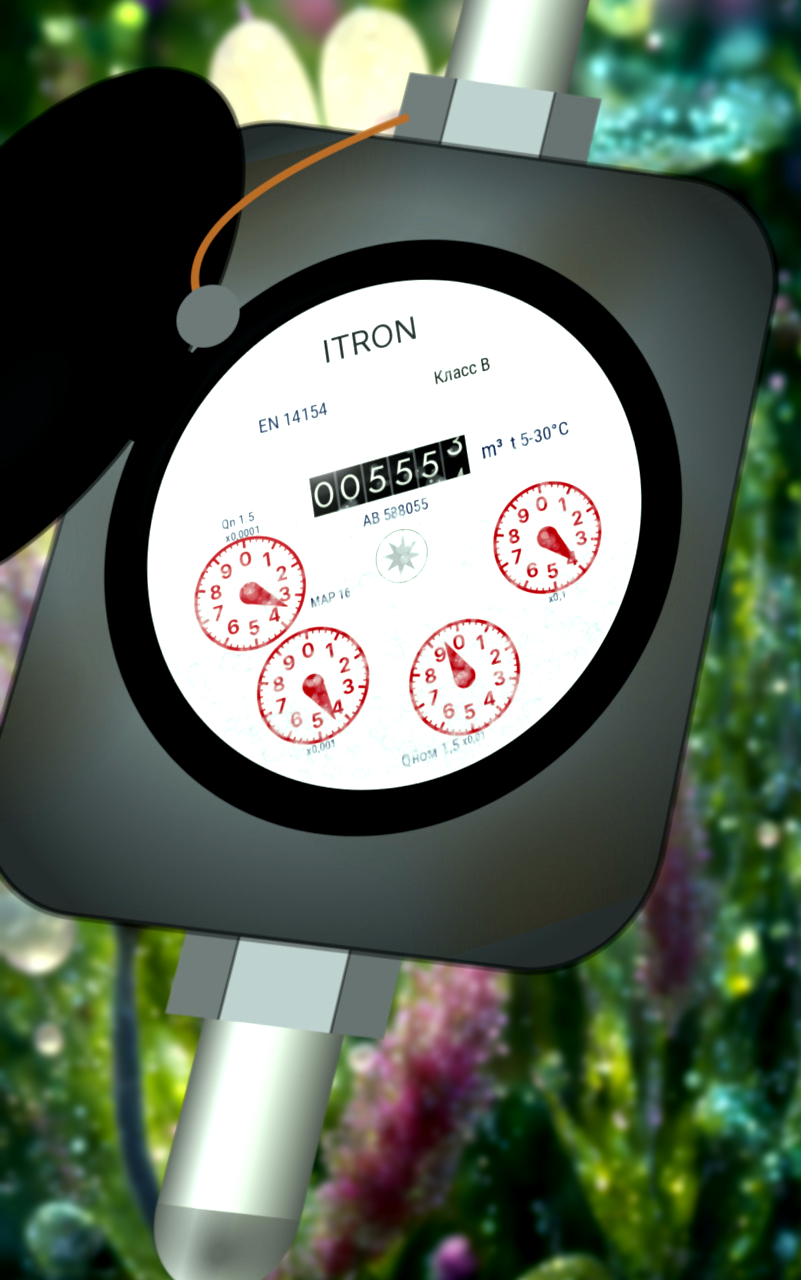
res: 5553.3943; m³
